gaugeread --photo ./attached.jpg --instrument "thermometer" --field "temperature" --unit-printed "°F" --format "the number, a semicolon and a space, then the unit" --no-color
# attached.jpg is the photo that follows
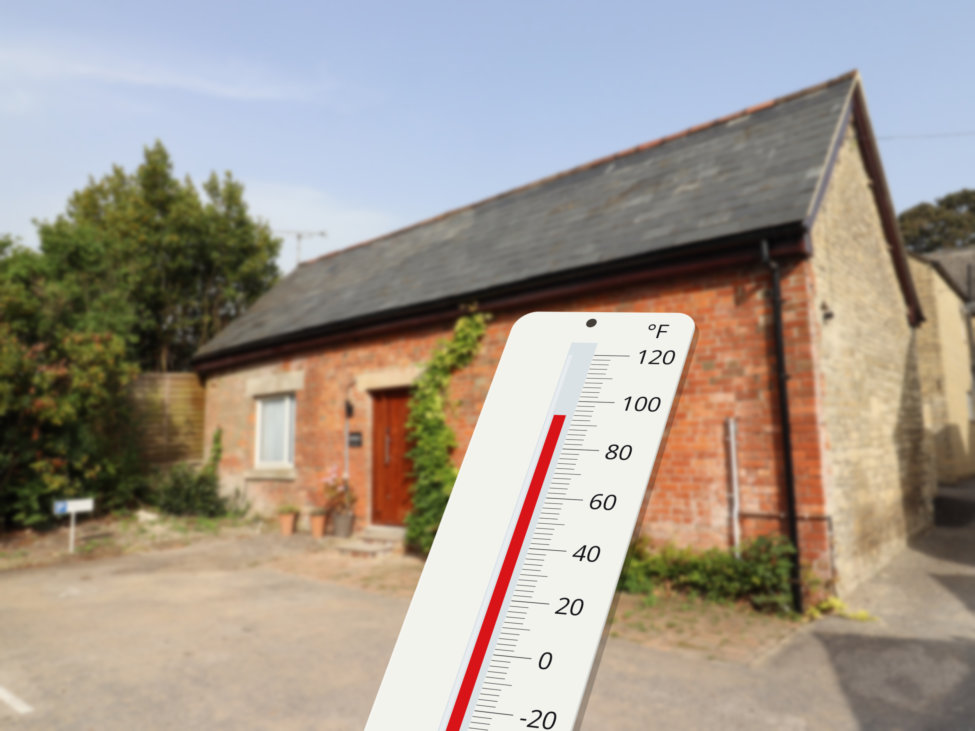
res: 94; °F
